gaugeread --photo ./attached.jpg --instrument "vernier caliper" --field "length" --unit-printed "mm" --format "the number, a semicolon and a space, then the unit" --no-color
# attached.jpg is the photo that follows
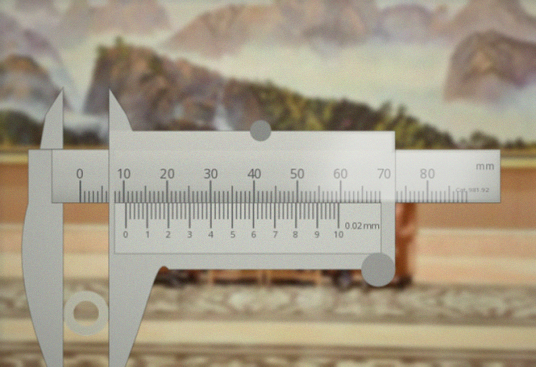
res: 10.5; mm
